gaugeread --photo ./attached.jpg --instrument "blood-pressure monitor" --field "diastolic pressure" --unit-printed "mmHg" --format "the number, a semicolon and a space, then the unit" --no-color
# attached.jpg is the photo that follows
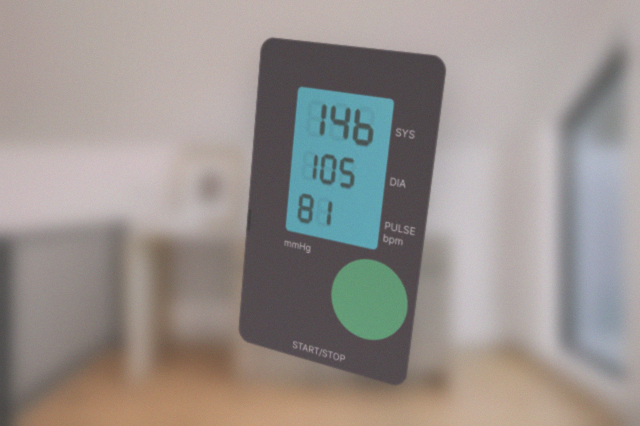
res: 105; mmHg
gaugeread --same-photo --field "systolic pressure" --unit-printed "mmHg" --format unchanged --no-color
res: 146; mmHg
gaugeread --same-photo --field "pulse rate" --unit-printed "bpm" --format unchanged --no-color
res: 81; bpm
